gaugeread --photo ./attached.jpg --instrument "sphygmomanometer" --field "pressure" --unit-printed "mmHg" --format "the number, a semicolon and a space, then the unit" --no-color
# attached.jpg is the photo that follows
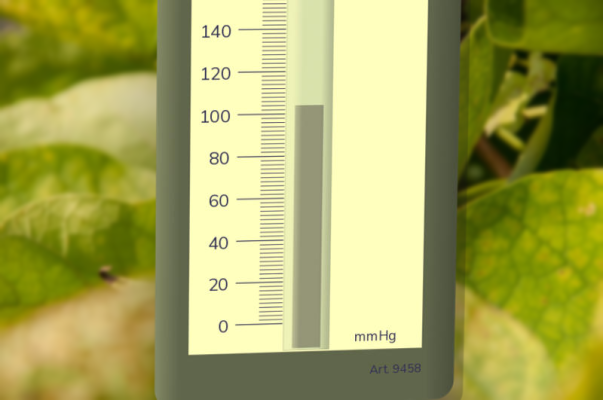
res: 104; mmHg
